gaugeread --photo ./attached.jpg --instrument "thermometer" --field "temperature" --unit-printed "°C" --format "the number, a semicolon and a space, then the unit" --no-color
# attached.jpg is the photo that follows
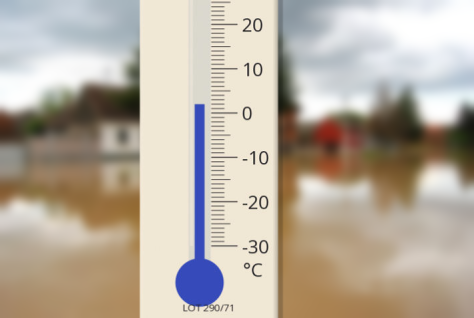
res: 2; °C
